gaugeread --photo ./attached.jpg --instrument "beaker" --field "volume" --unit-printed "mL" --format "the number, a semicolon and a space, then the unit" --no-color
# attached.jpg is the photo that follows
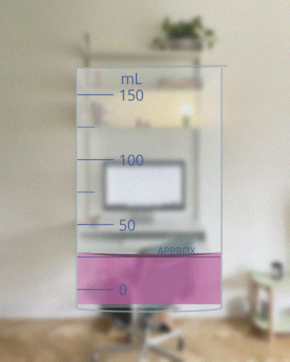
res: 25; mL
